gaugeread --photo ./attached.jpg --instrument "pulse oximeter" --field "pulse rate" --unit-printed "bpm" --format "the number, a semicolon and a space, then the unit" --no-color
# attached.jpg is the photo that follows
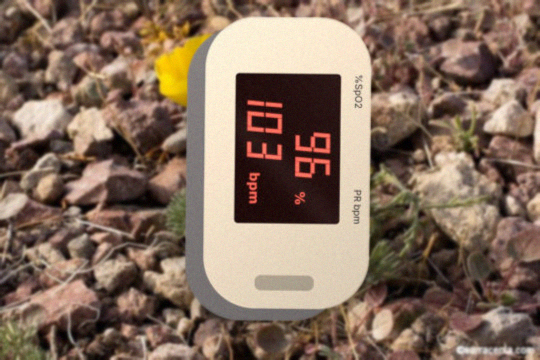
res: 103; bpm
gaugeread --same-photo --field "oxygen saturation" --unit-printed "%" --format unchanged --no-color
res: 96; %
